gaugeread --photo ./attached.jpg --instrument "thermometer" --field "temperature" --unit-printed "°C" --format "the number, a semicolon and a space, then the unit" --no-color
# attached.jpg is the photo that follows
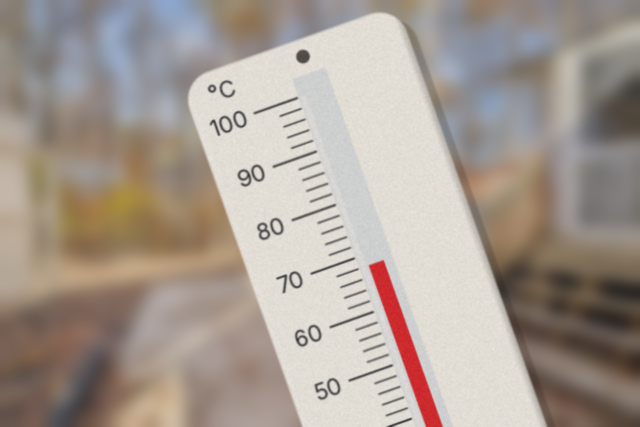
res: 68; °C
